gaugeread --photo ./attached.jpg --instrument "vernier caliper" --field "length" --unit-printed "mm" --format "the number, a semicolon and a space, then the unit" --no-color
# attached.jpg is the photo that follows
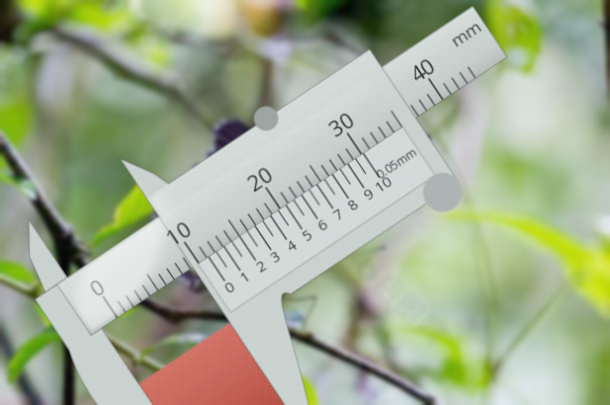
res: 11.2; mm
